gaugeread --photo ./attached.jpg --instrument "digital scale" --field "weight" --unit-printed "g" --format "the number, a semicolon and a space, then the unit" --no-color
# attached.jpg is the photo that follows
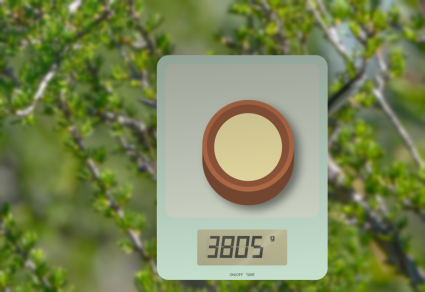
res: 3805; g
